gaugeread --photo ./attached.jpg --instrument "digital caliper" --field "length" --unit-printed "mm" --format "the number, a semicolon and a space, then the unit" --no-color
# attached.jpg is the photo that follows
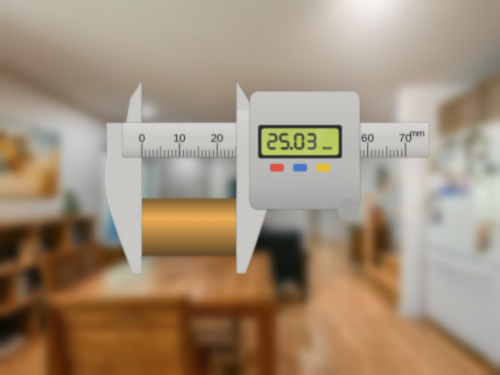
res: 25.03; mm
